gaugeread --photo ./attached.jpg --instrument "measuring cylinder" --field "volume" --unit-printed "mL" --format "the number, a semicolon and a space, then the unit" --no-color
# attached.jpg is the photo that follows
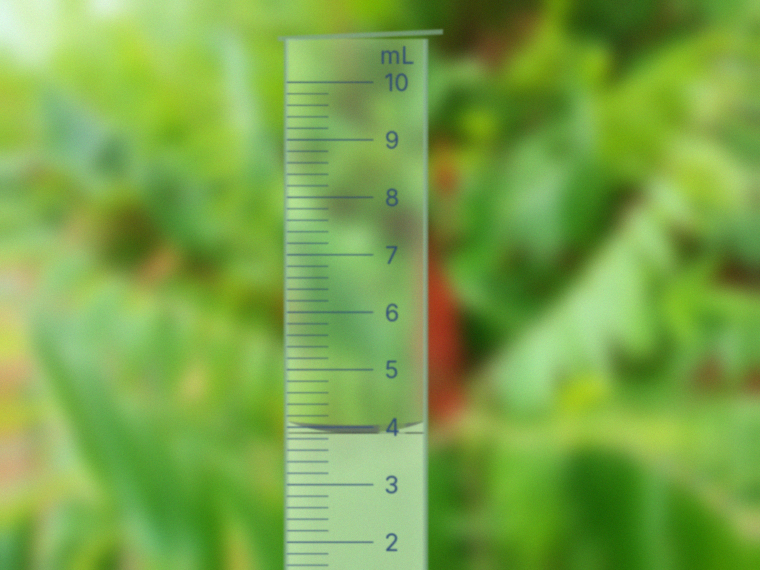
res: 3.9; mL
